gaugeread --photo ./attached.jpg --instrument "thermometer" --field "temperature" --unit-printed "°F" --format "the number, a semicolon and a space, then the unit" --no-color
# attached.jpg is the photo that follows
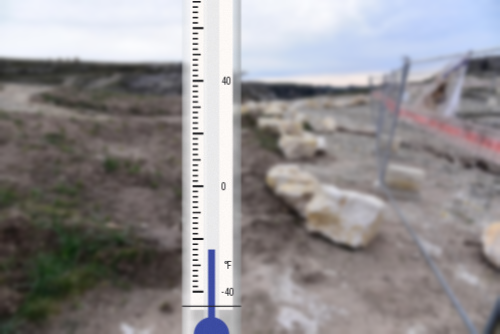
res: -24; °F
